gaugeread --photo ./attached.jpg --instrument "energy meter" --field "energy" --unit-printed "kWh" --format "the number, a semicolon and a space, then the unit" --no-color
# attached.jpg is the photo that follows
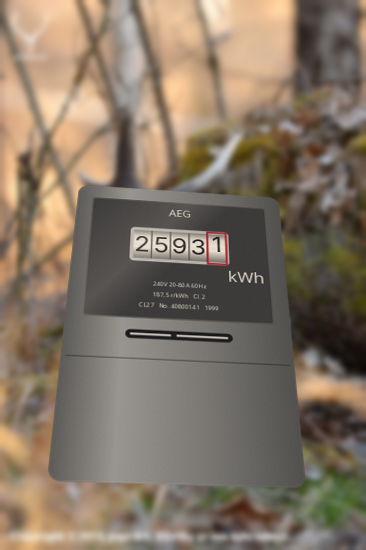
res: 2593.1; kWh
